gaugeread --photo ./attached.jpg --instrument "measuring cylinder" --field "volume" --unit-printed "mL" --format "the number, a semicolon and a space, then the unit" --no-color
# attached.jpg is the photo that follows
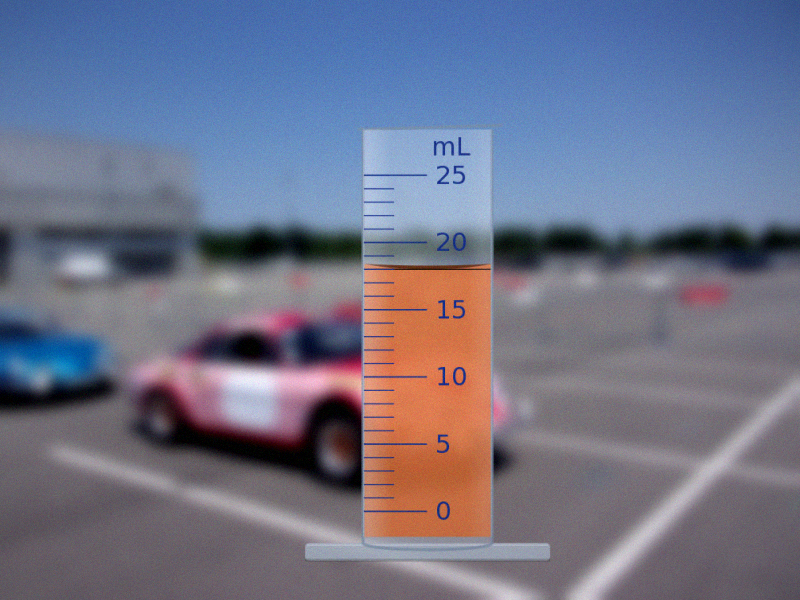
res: 18; mL
